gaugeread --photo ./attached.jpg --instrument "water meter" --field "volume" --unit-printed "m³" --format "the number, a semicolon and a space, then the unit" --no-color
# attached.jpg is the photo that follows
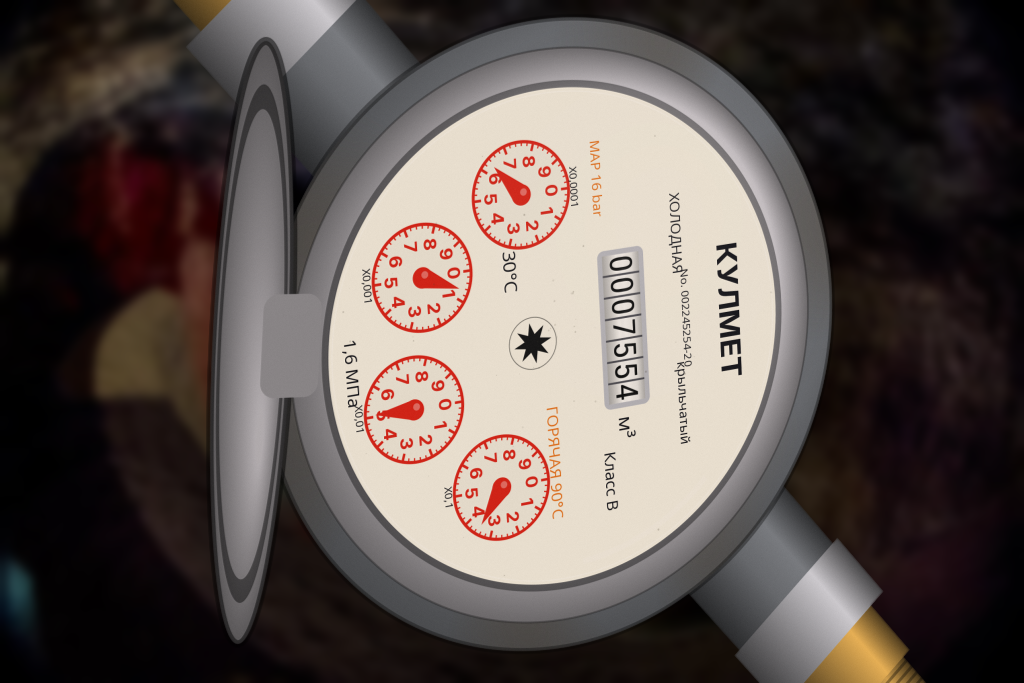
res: 7554.3506; m³
